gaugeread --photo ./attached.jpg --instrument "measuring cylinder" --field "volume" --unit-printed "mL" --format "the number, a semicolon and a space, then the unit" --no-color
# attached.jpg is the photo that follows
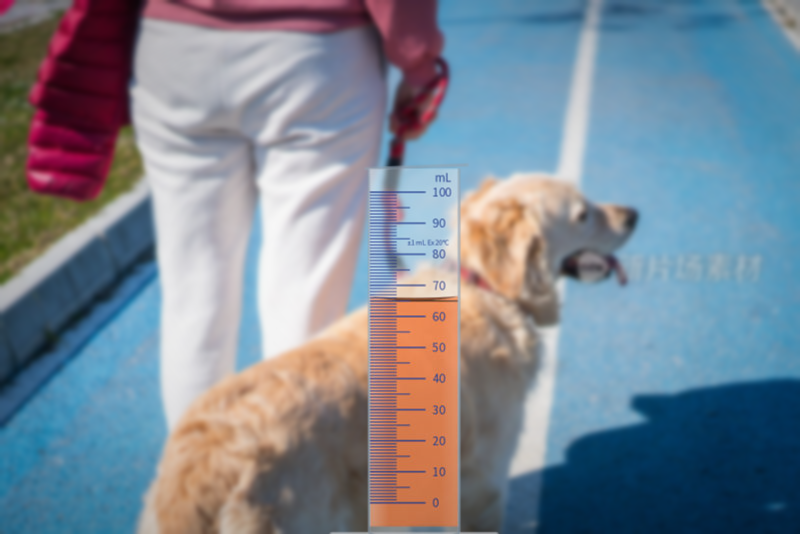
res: 65; mL
